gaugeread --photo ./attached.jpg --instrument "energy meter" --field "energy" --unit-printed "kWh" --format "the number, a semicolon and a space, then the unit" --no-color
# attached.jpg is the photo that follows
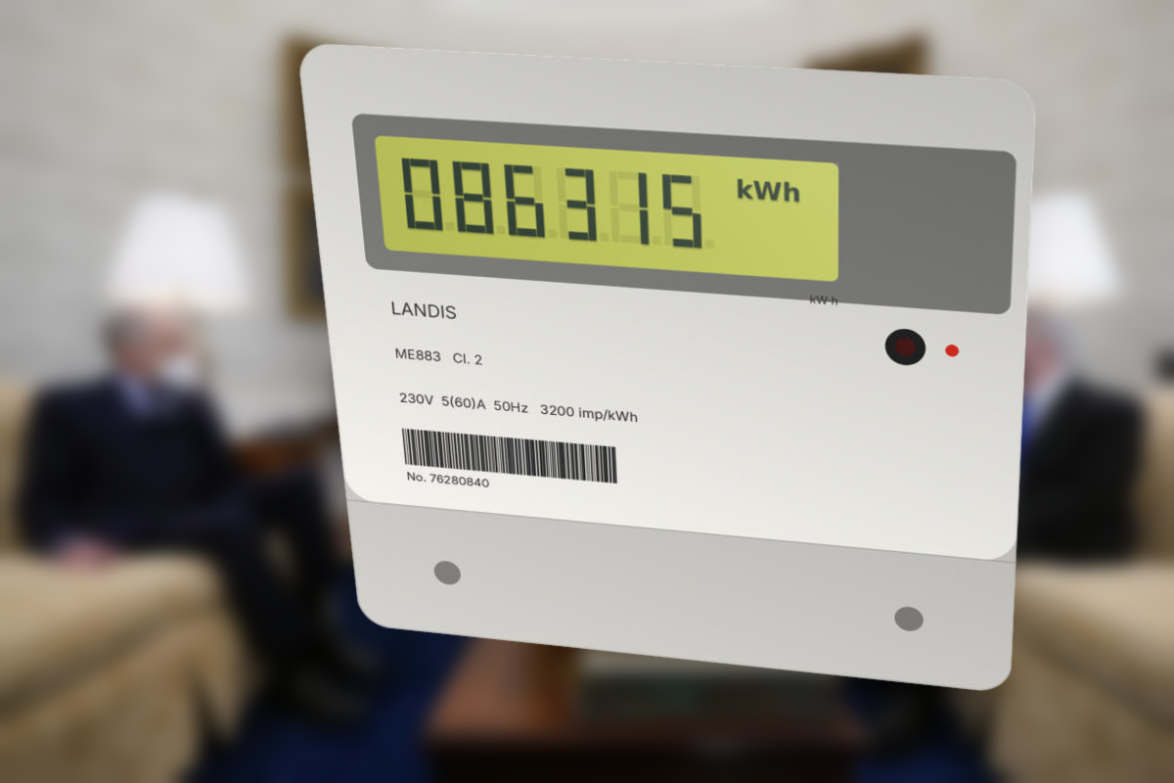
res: 86315; kWh
